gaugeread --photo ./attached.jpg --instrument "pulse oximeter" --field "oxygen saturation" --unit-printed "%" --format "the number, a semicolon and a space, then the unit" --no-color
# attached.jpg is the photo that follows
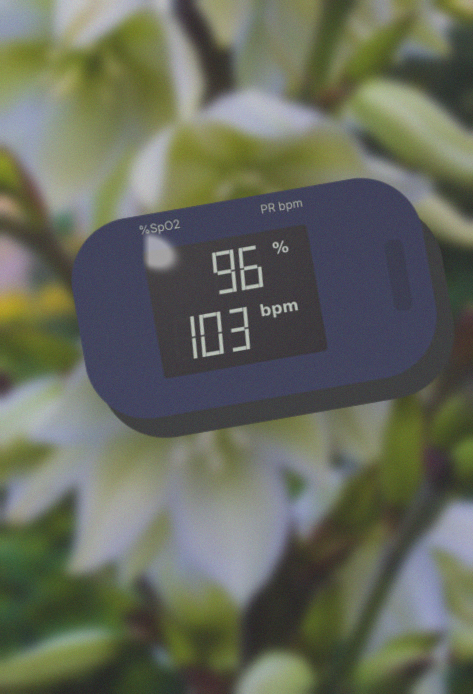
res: 96; %
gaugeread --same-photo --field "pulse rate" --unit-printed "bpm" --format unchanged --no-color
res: 103; bpm
